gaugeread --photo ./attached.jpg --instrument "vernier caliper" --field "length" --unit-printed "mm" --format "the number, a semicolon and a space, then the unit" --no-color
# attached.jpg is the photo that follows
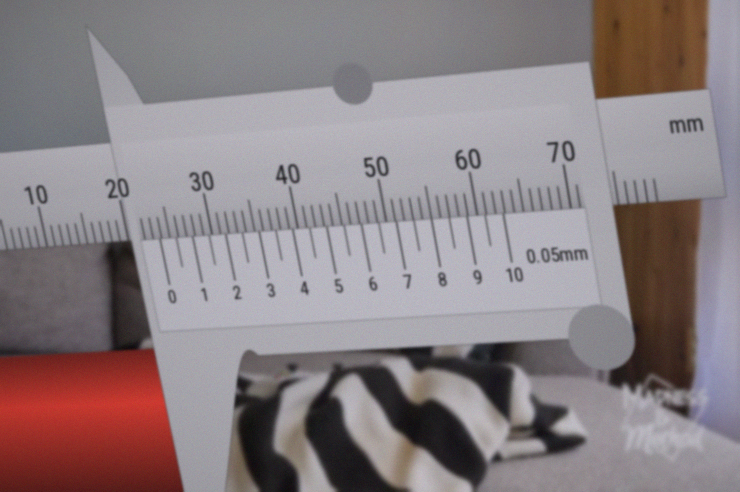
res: 23.8; mm
